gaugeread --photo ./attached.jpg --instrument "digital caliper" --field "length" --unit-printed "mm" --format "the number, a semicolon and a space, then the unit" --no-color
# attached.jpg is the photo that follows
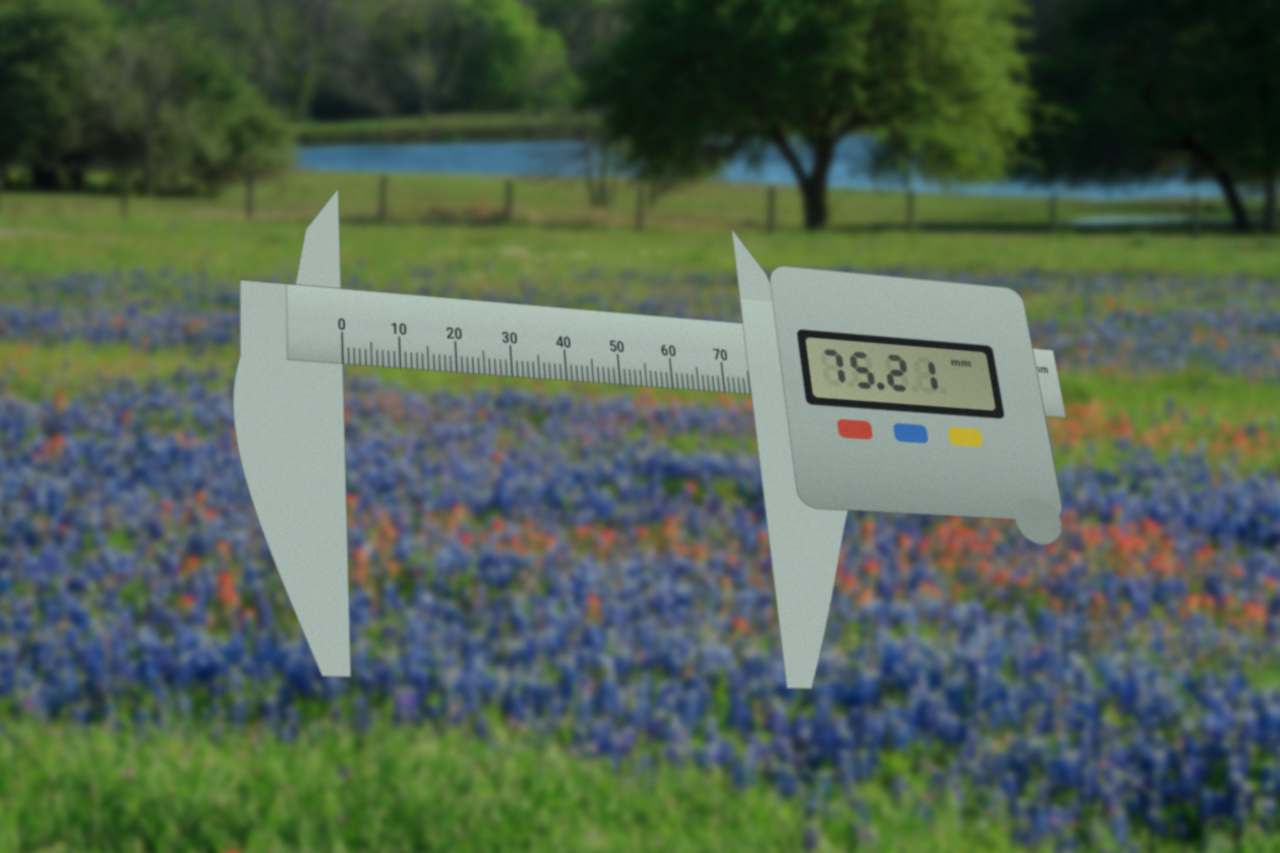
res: 75.21; mm
